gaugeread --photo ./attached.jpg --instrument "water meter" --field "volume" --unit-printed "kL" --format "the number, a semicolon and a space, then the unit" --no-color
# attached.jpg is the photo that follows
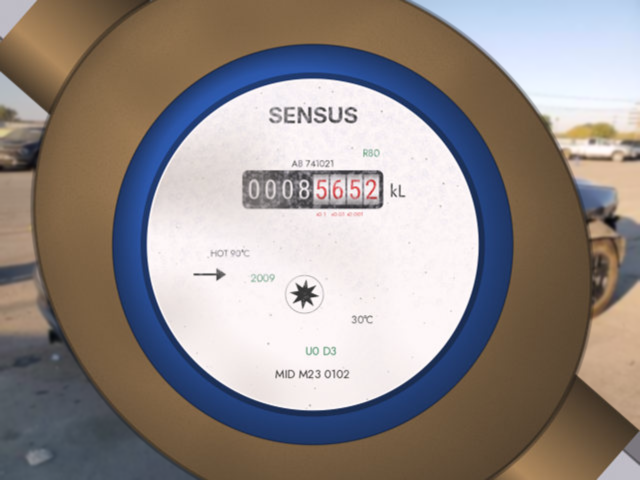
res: 8.5652; kL
